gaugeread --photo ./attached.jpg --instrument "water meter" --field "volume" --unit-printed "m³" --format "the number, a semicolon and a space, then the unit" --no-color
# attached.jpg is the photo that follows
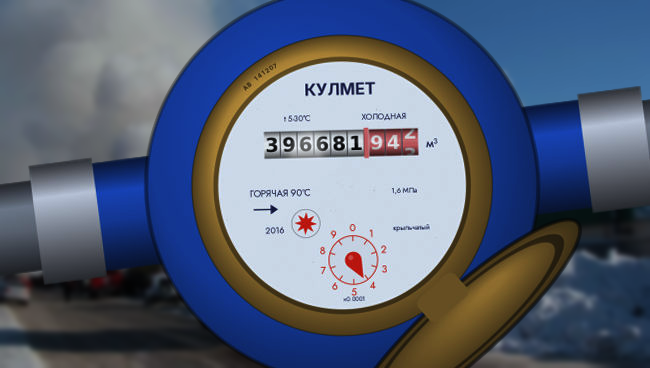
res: 396681.9424; m³
